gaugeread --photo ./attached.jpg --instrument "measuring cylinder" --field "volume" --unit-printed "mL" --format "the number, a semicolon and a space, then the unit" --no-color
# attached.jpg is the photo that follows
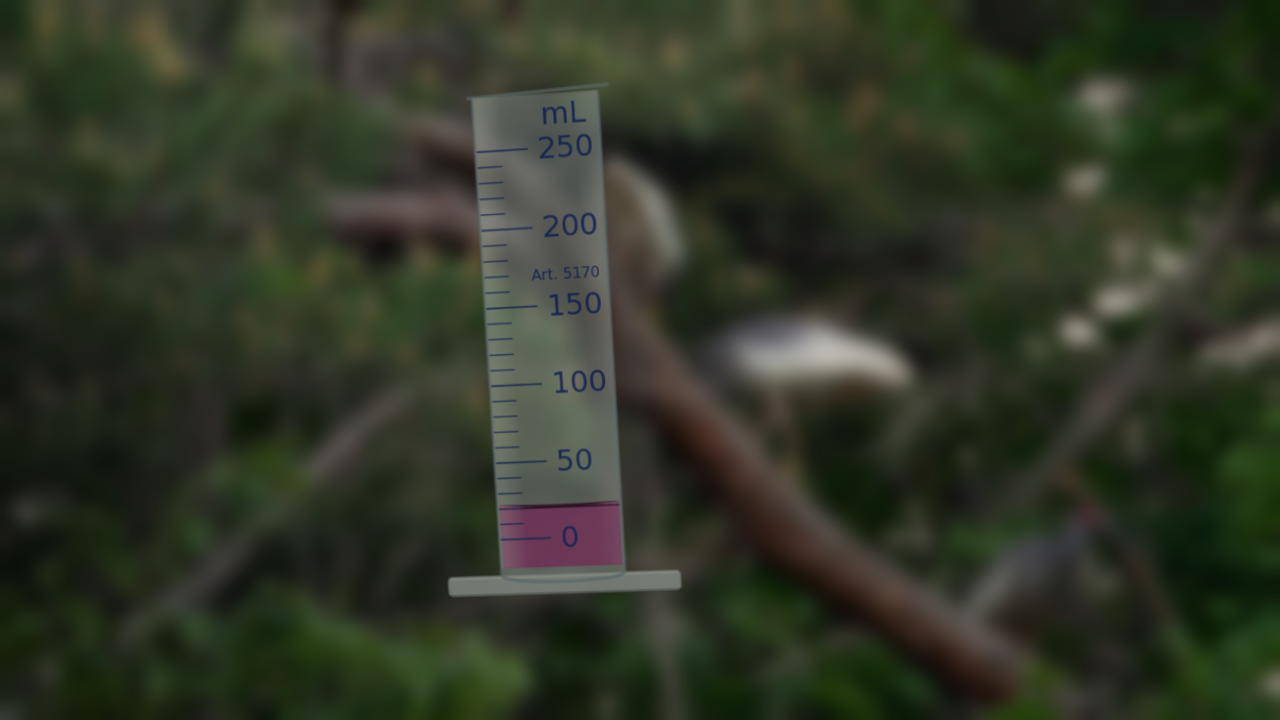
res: 20; mL
